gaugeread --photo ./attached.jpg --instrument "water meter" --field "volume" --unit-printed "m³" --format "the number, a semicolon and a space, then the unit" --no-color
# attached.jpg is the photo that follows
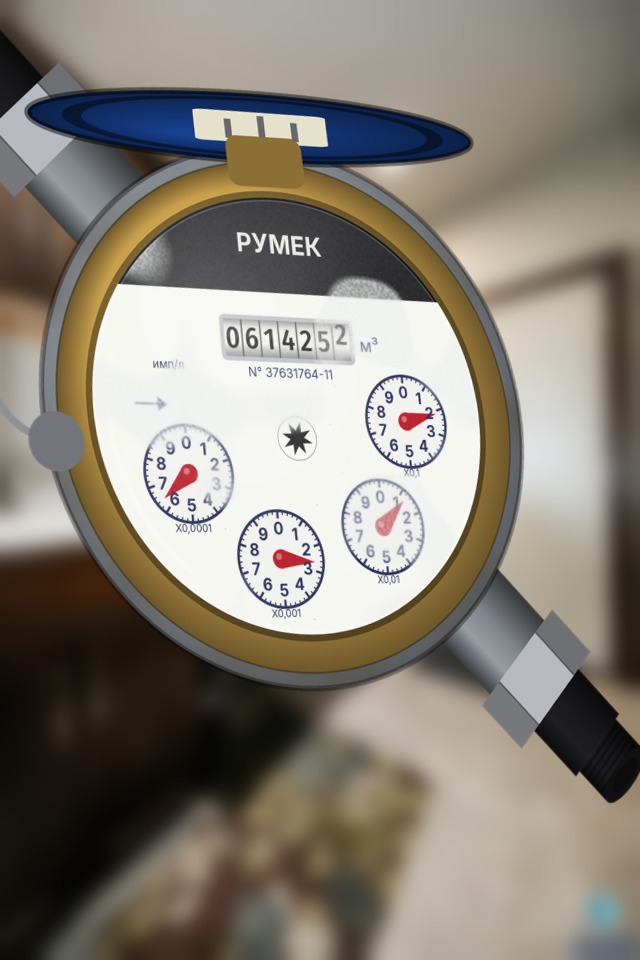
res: 614252.2126; m³
